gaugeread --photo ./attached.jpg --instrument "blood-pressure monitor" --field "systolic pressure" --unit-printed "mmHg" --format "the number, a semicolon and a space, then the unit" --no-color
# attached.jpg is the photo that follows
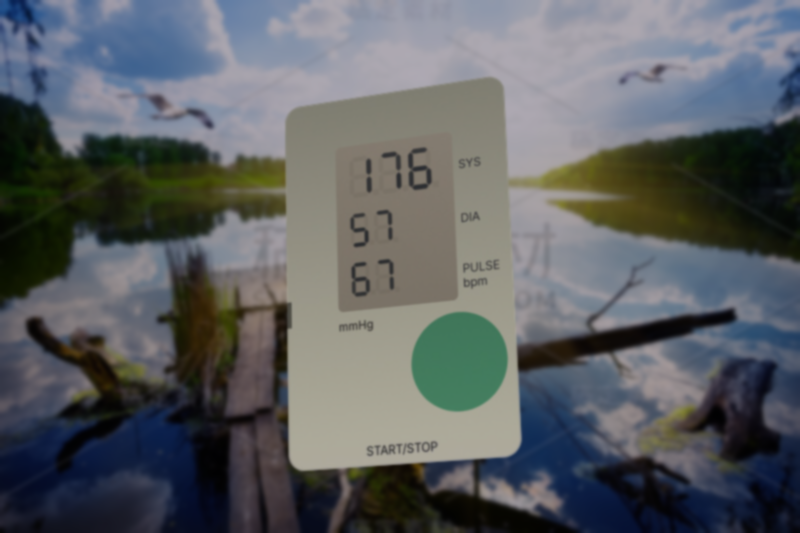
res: 176; mmHg
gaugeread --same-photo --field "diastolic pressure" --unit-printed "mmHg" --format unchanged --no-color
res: 57; mmHg
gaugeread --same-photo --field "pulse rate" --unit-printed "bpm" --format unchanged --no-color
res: 67; bpm
